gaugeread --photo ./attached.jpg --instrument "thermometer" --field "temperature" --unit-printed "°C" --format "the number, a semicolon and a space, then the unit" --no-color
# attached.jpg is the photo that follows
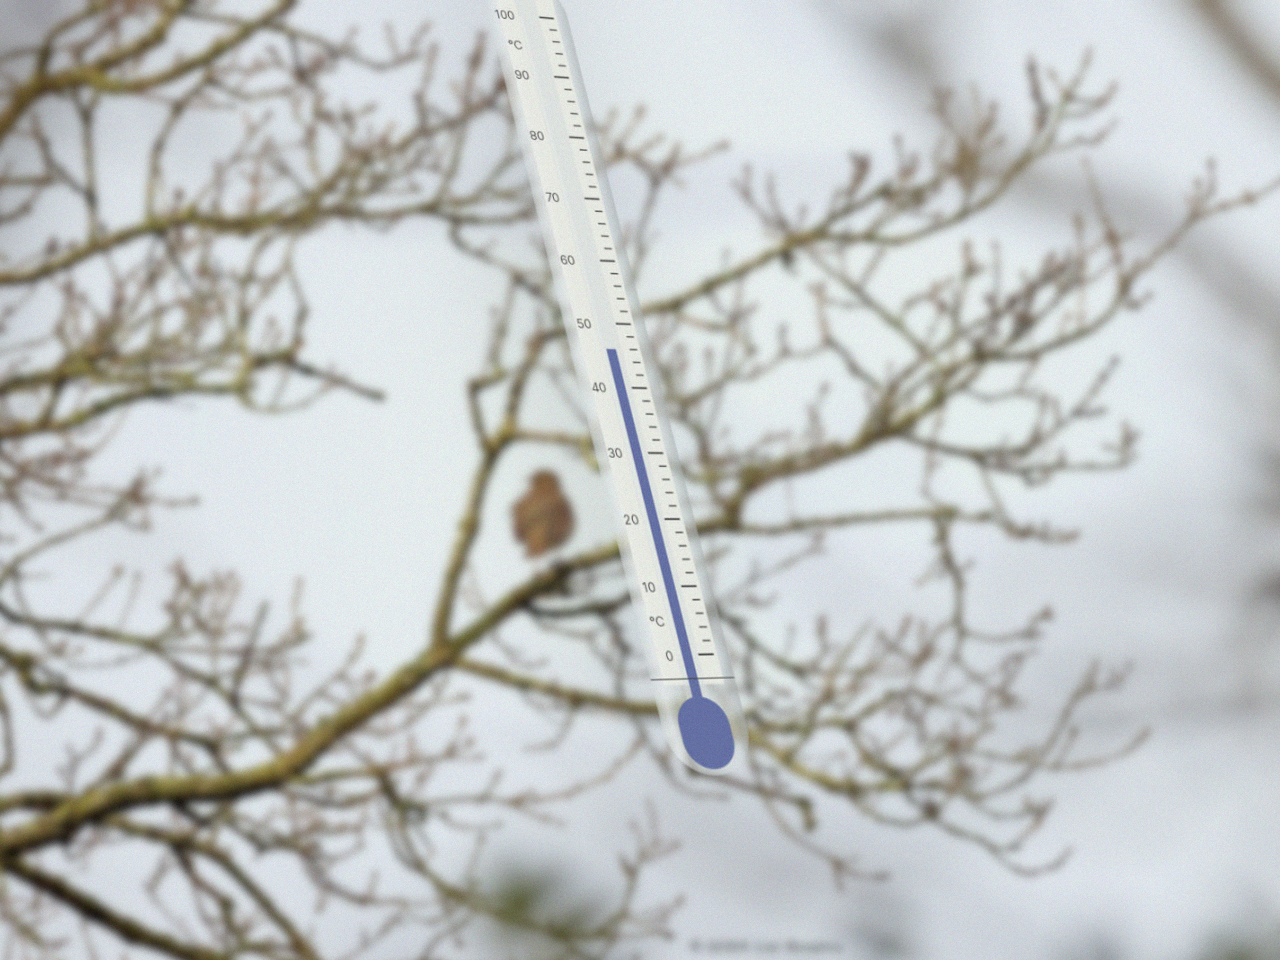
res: 46; °C
